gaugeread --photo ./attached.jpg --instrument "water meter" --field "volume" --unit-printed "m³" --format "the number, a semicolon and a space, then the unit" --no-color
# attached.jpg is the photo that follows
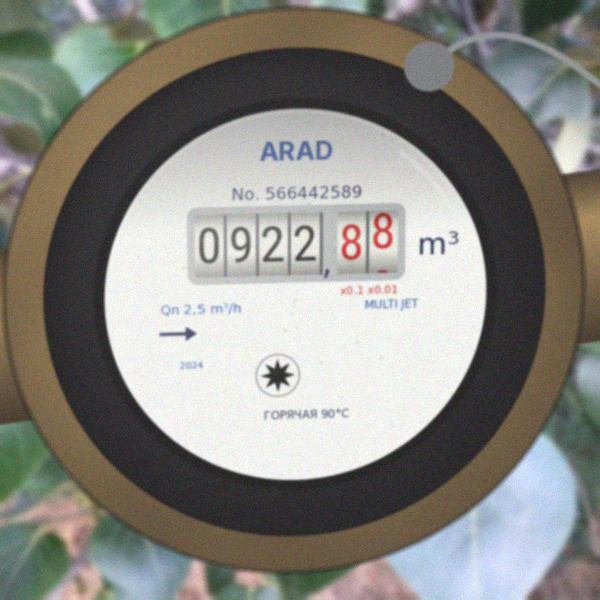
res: 922.88; m³
